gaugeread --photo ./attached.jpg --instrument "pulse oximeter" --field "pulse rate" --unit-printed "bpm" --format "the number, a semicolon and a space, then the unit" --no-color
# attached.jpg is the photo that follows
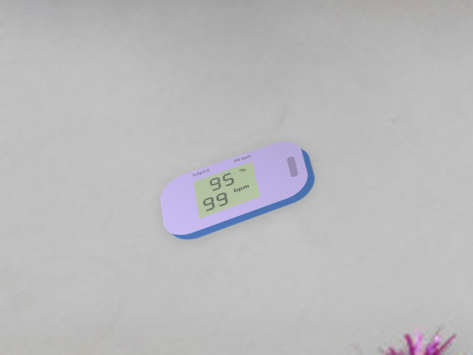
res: 99; bpm
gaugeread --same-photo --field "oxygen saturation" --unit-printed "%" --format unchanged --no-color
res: 95; %
